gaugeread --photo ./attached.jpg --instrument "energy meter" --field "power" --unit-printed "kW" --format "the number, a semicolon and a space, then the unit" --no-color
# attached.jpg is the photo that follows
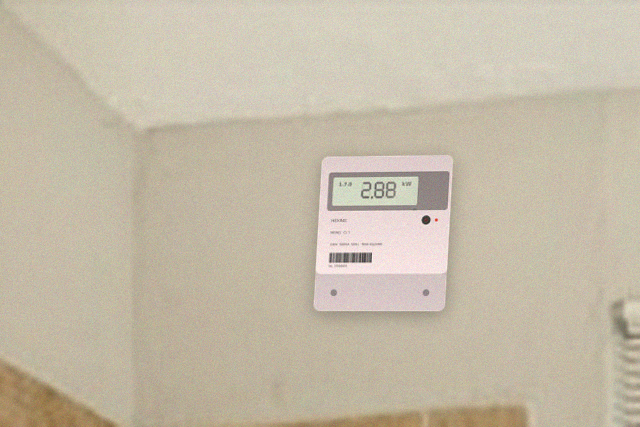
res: 2.88; kW
